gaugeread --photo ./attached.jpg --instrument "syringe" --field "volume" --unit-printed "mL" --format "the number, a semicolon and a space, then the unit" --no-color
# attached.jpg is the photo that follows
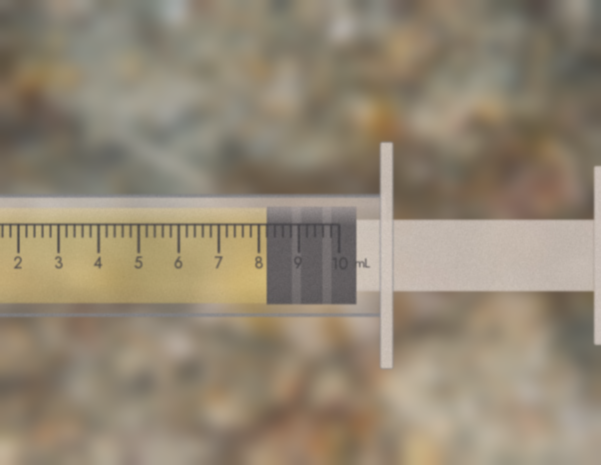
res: 8.2; mL
